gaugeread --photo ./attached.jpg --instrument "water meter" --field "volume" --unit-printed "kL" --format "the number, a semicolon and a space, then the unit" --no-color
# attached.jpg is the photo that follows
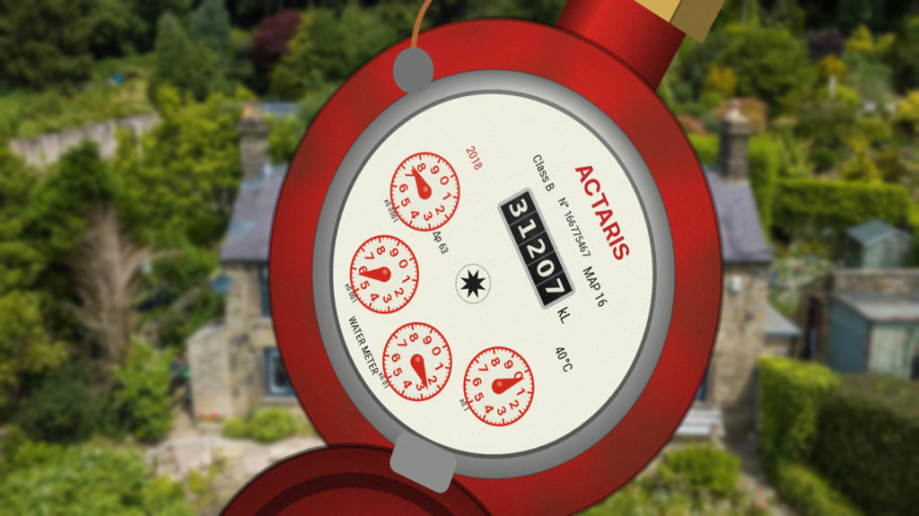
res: 31207.0257; kL
